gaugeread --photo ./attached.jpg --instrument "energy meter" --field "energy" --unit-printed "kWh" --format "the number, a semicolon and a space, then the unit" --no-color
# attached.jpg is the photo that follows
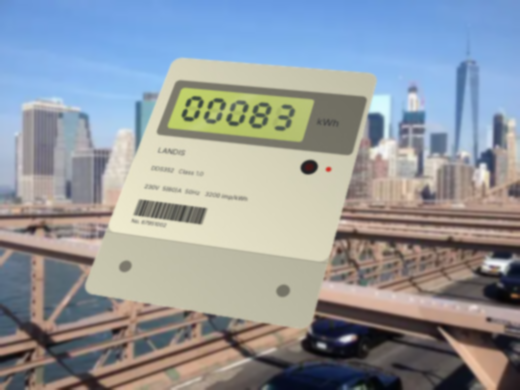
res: 83; kWh
